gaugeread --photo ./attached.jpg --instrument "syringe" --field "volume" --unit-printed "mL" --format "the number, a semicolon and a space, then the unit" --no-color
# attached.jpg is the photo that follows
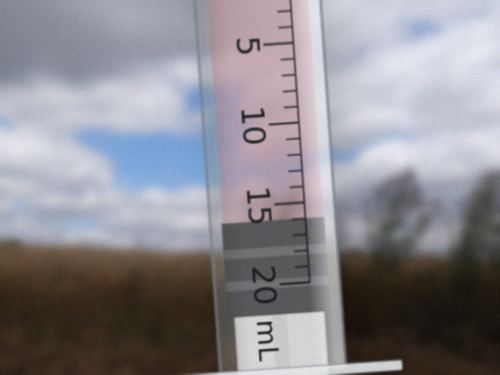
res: 16; mL
